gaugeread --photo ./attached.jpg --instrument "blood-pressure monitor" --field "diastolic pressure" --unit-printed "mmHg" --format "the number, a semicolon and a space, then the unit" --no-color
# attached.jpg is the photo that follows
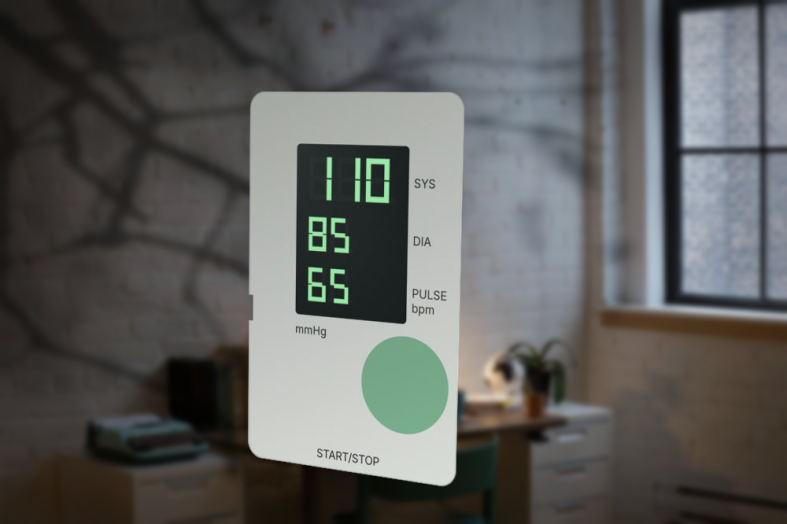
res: 85; mmHg
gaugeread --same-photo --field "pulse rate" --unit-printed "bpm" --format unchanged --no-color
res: 65; bpm
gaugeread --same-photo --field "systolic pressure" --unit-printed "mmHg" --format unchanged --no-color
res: 110; mmHg
